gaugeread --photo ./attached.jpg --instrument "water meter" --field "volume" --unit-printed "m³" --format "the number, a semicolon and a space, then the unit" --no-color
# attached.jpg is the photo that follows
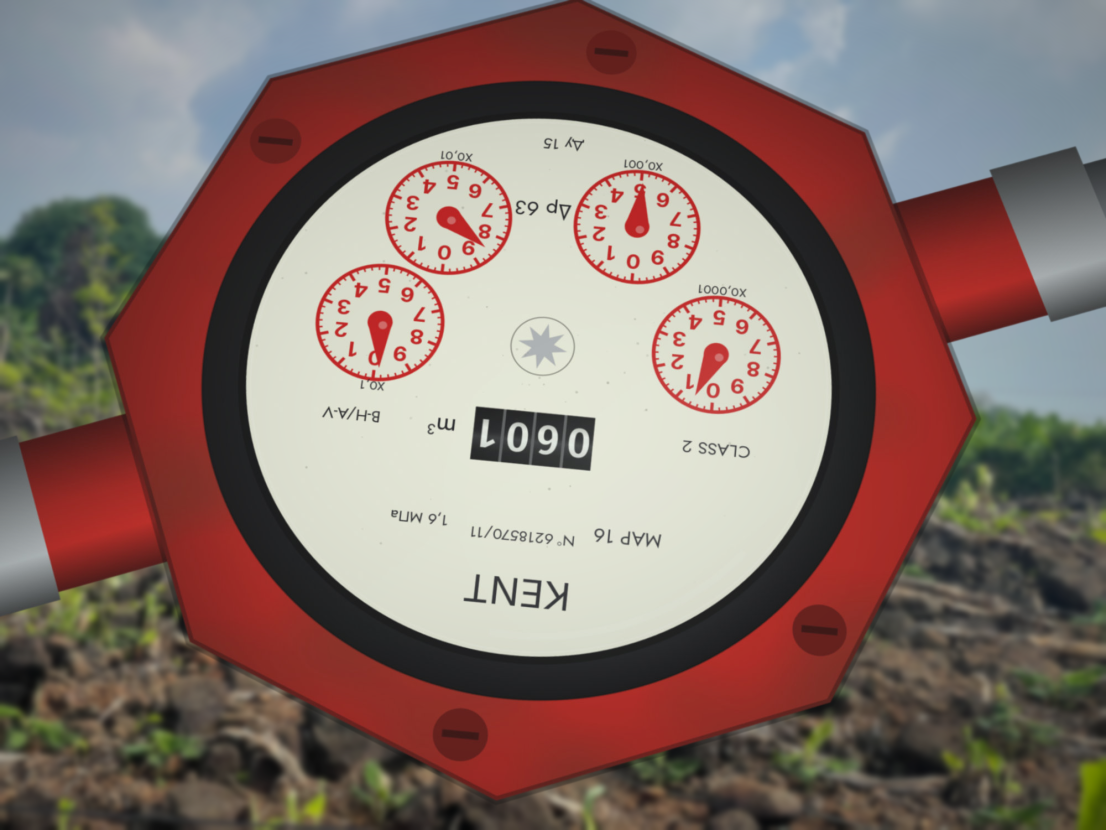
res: 600.9850; m³
